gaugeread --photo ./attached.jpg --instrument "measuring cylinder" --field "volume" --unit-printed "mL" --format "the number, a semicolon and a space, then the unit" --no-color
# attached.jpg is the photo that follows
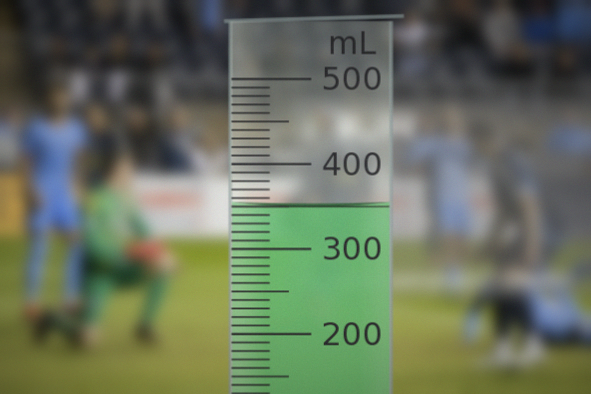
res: 350; mL
